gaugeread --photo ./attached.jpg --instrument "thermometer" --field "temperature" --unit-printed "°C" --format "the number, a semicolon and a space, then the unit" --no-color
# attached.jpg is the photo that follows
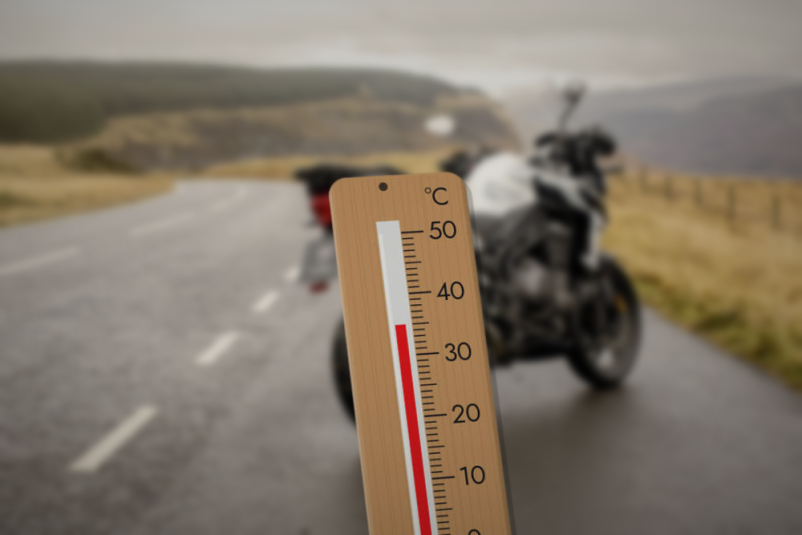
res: 35; °C
